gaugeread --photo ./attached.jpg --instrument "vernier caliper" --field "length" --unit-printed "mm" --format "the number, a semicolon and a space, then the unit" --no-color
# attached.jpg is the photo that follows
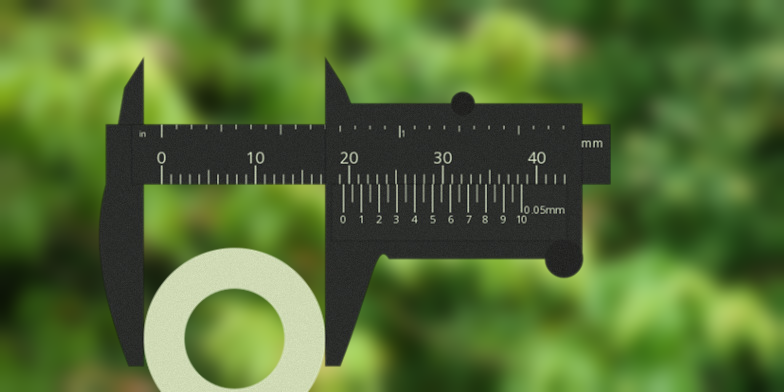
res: 19.4; mm
